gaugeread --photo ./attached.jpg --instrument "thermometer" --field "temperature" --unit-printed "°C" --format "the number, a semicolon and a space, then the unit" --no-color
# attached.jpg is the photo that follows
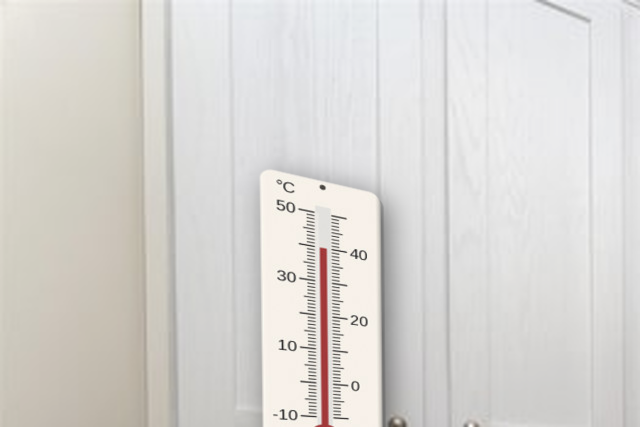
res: 40; °C
